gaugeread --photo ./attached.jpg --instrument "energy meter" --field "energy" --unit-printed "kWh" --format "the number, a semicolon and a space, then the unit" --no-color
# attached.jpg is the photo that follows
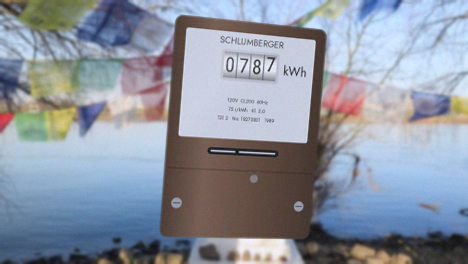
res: 787; kWh
